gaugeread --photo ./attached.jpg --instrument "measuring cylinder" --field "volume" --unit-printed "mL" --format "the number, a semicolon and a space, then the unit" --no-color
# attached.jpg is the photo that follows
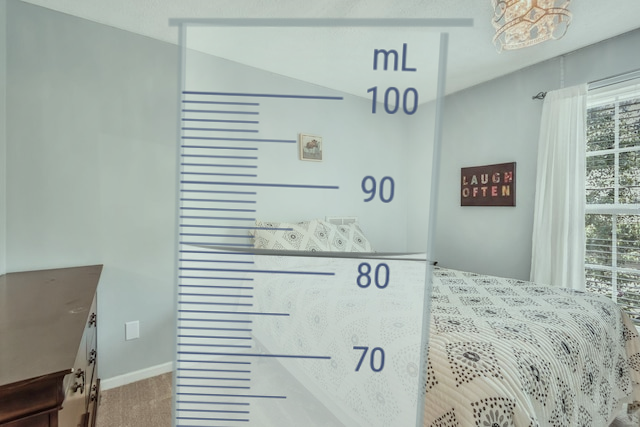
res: 82; mL
